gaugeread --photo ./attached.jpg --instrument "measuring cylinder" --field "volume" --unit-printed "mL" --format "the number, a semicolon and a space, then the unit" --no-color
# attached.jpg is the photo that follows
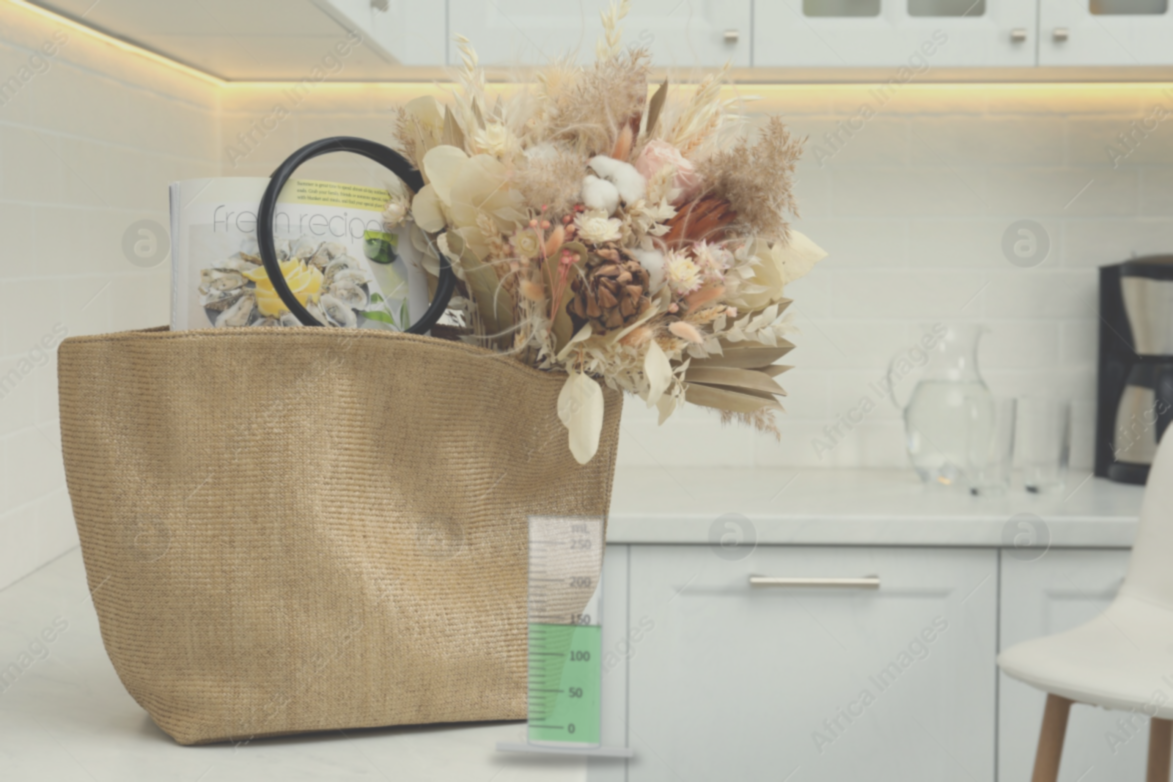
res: 140; mL
